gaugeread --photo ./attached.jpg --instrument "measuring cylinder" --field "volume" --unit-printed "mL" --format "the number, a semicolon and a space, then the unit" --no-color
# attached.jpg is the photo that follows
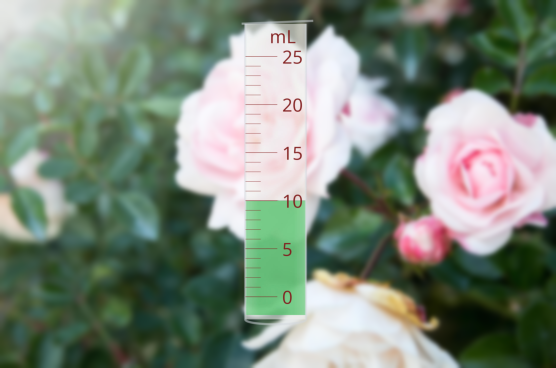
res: 10; mL
